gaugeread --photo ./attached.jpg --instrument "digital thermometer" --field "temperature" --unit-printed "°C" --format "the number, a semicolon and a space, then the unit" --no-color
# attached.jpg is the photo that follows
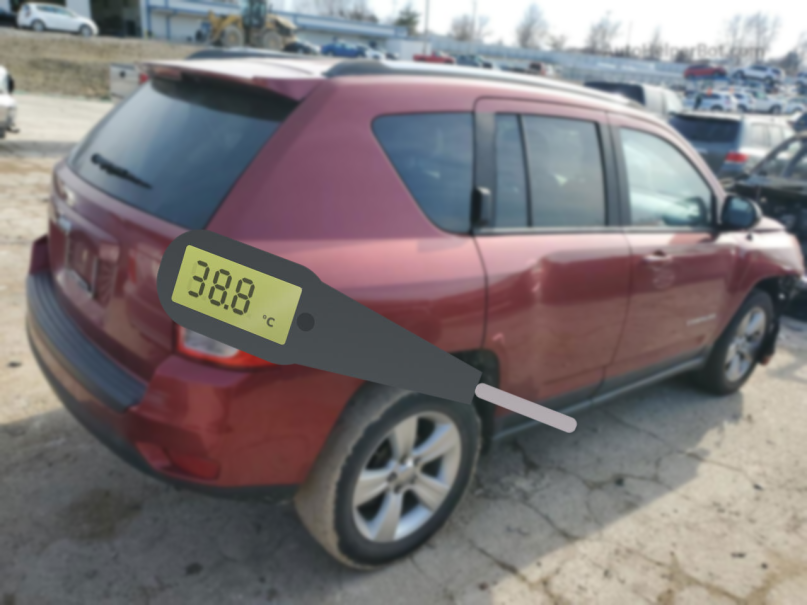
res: 38.8; °C
